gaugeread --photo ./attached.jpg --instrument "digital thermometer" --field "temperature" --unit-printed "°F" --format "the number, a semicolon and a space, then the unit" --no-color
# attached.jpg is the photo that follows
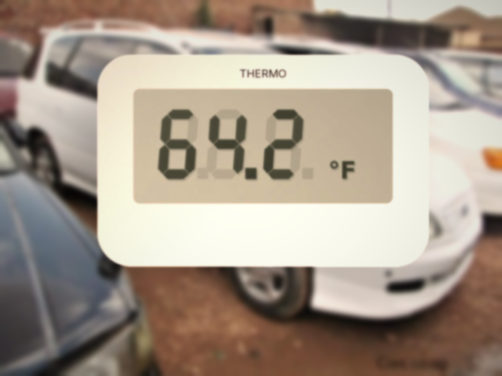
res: 64.2; °F
